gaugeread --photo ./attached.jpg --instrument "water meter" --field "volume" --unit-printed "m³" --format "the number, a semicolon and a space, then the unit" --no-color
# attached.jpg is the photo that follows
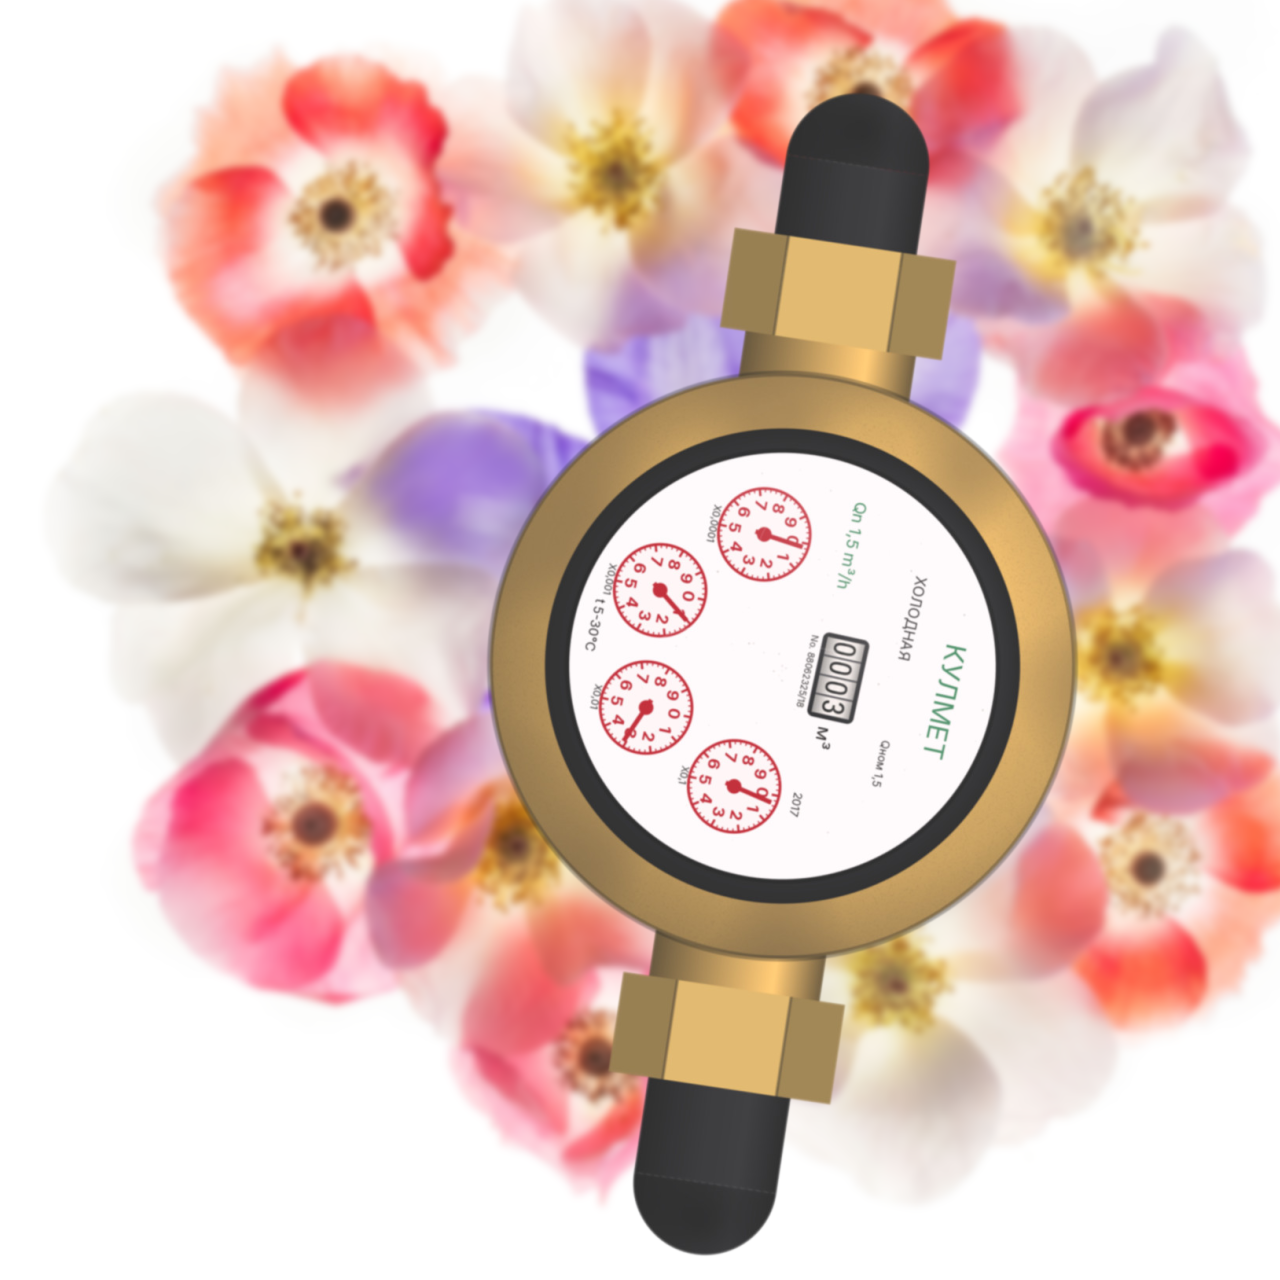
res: 3.0310; m³
